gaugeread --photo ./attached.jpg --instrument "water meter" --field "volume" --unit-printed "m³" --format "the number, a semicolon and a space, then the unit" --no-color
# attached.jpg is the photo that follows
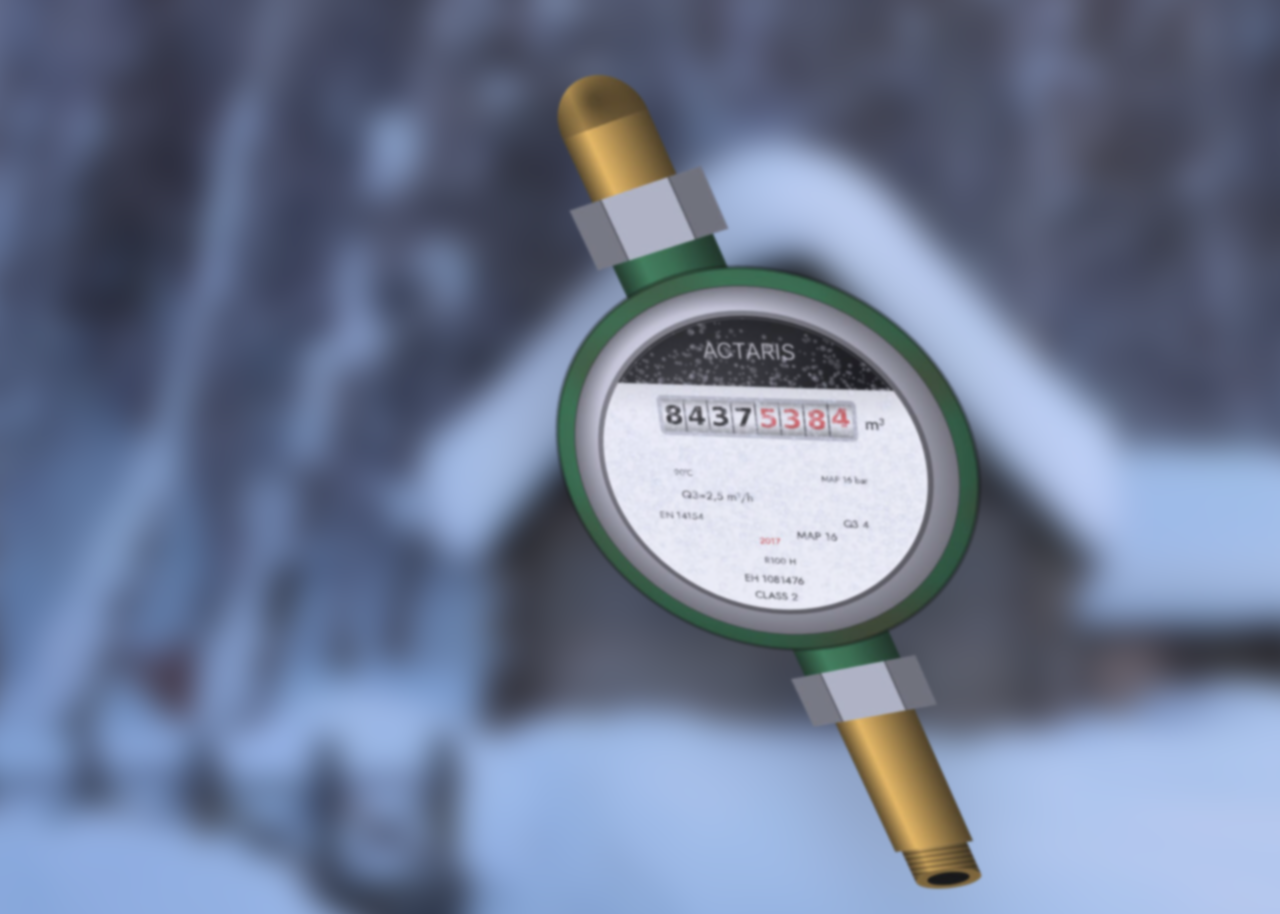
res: 8437.5384; m³
